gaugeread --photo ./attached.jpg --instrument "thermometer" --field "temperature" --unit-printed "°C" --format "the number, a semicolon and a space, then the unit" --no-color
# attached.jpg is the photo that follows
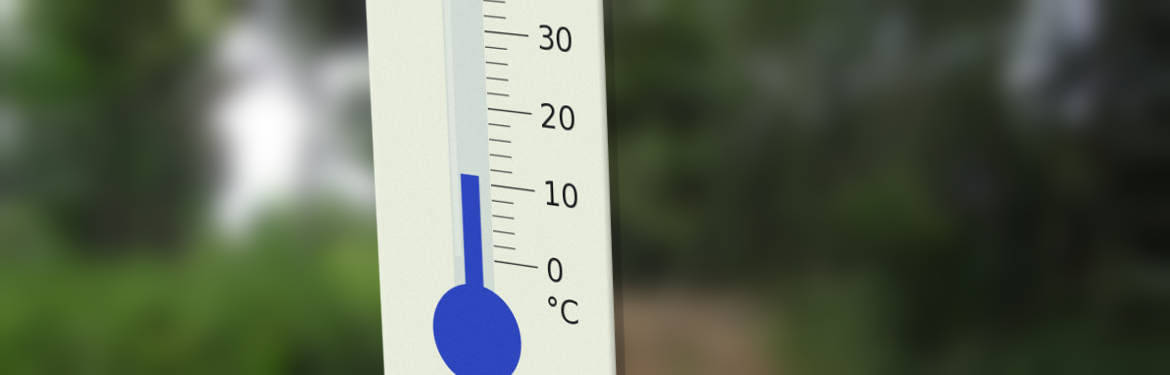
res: 11; °C
